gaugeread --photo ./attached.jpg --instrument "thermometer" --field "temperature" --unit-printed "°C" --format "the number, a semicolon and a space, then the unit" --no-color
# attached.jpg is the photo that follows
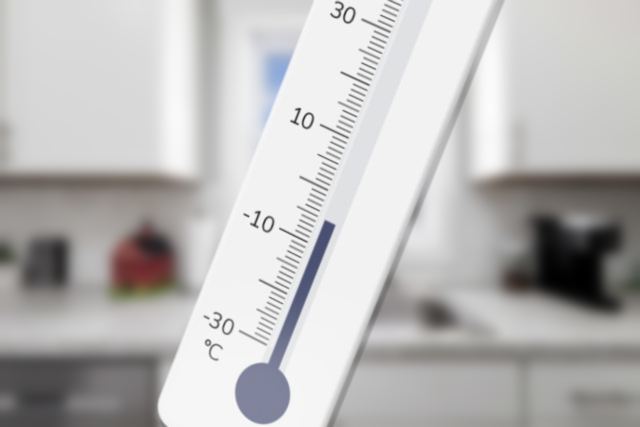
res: -5; °C
